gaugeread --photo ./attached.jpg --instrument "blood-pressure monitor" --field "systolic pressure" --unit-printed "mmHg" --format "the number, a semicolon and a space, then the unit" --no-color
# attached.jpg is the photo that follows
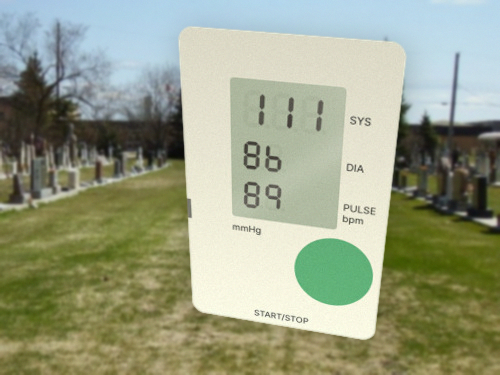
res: 111; mmHg
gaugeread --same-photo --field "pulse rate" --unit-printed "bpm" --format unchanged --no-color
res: 89; bpm
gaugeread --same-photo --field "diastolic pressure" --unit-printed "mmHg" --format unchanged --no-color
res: 86; mmHg
